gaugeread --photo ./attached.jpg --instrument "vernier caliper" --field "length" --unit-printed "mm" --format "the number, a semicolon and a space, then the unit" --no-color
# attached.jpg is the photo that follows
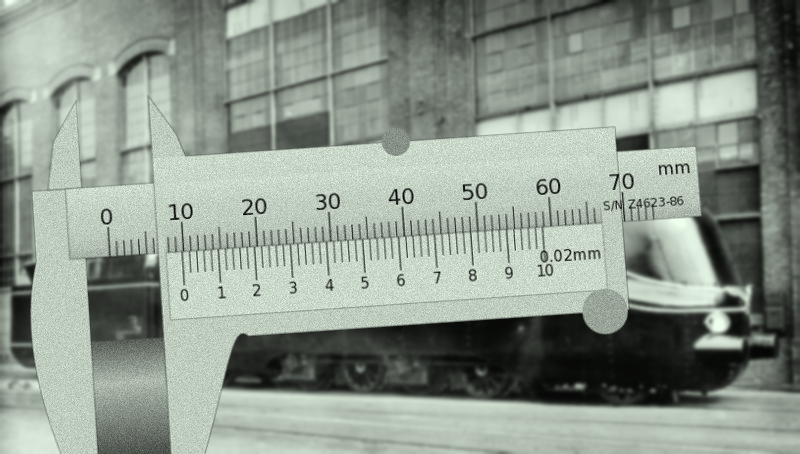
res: 9.8; mm
